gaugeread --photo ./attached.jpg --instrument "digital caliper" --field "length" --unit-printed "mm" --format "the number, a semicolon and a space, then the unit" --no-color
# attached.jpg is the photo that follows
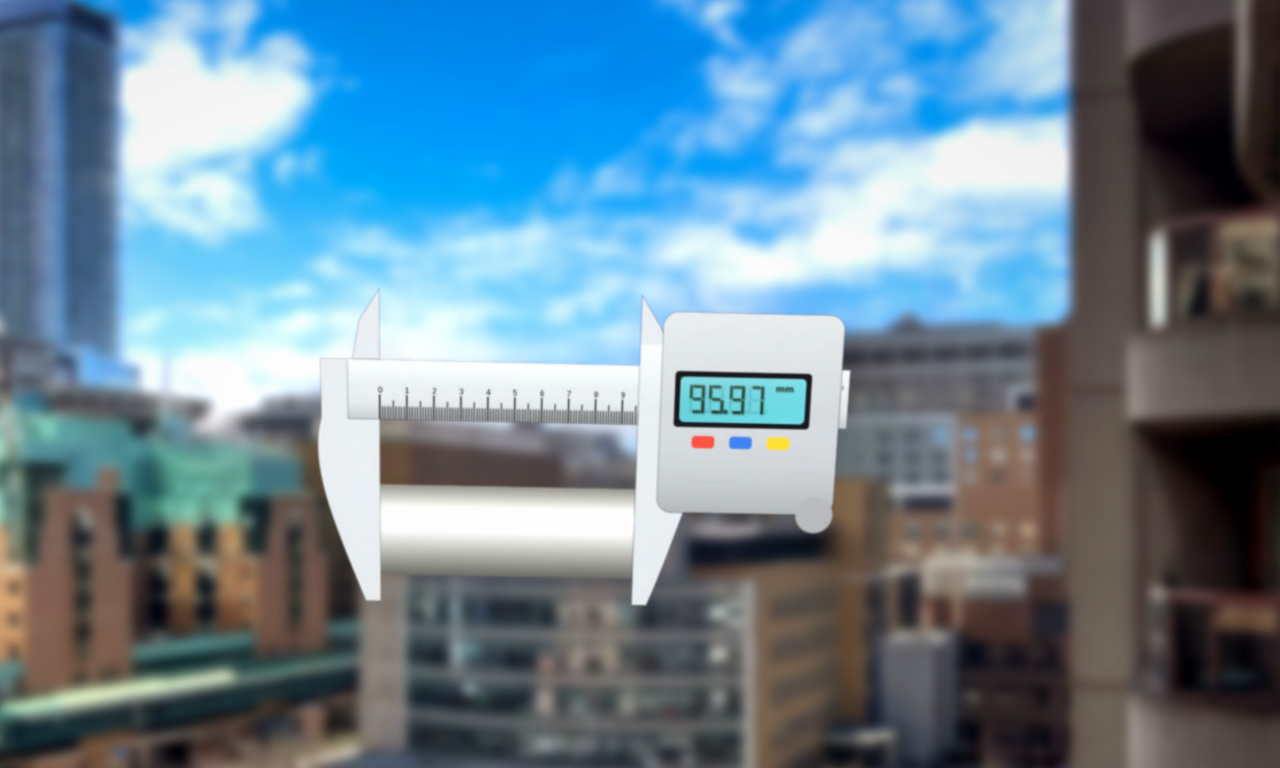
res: 95.97; mm
